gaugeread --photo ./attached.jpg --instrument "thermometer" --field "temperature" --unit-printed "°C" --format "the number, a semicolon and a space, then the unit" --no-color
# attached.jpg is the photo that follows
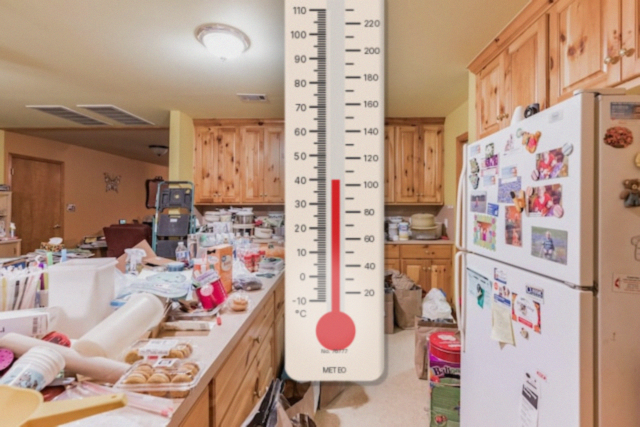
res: 40; °C
